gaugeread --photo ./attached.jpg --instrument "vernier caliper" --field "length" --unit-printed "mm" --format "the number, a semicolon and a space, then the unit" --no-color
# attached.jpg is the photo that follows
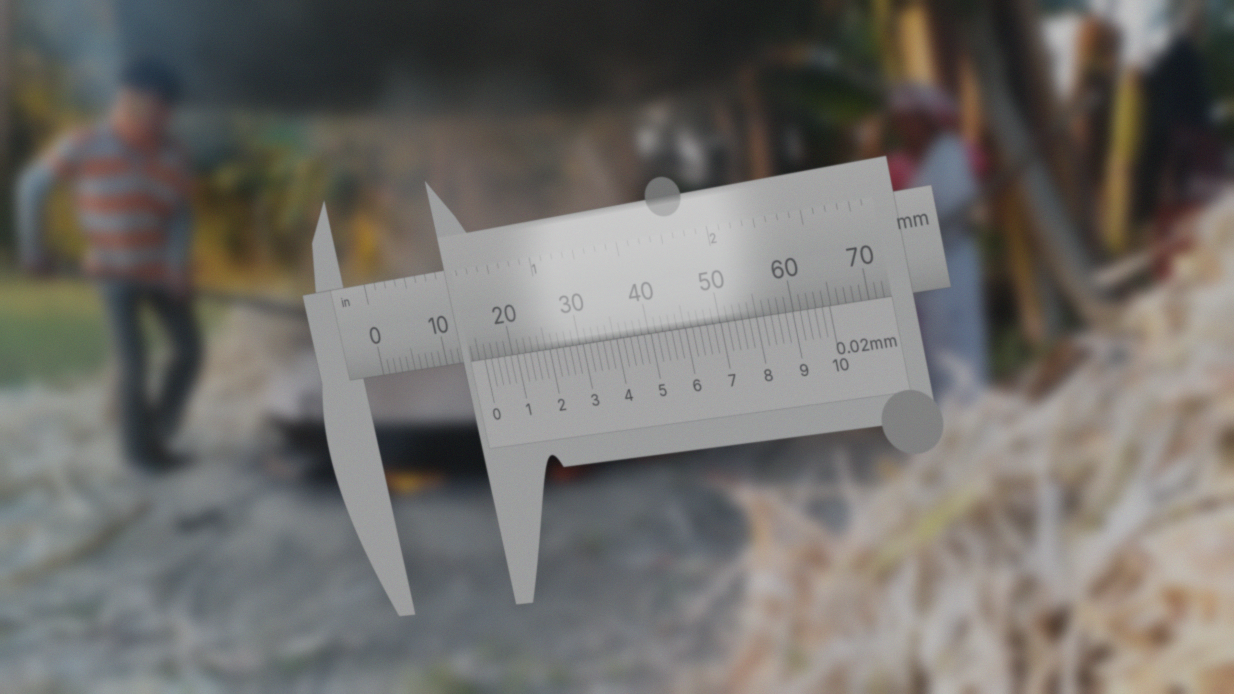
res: 15.8; mm
